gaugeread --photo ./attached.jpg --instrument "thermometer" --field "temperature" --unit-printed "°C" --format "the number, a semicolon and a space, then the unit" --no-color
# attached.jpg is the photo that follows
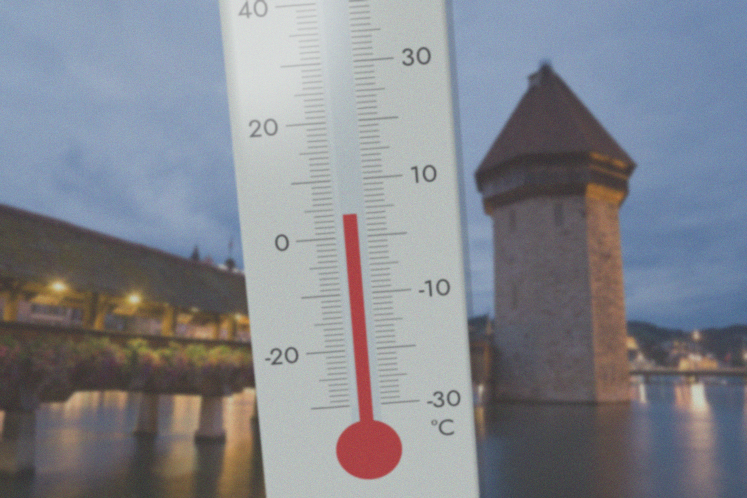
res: 4; °C
